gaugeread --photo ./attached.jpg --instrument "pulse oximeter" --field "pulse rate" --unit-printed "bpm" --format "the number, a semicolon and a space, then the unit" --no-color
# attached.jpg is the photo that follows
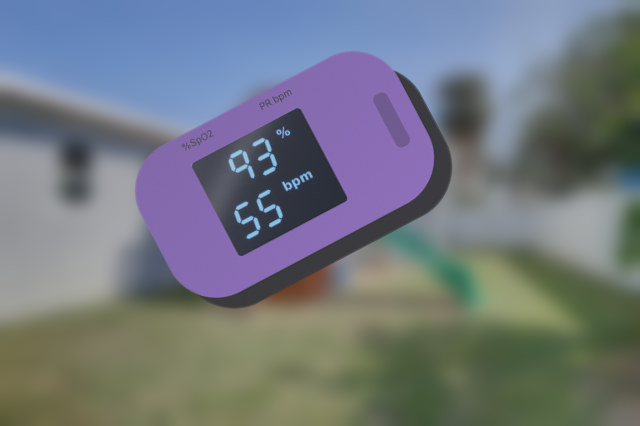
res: 55; bpm
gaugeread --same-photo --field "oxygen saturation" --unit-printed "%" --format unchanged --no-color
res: 93; %
